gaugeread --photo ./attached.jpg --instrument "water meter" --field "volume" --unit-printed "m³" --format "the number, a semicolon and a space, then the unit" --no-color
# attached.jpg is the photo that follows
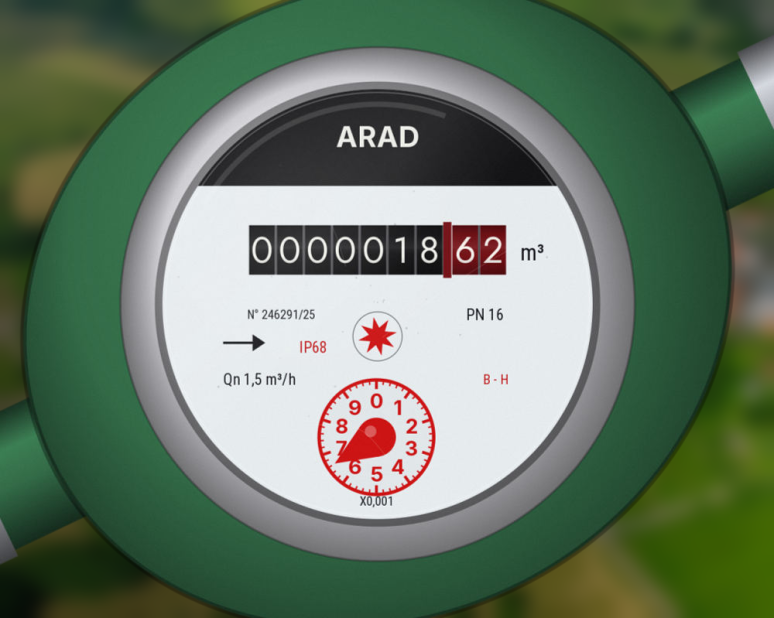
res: 18.626; m³
